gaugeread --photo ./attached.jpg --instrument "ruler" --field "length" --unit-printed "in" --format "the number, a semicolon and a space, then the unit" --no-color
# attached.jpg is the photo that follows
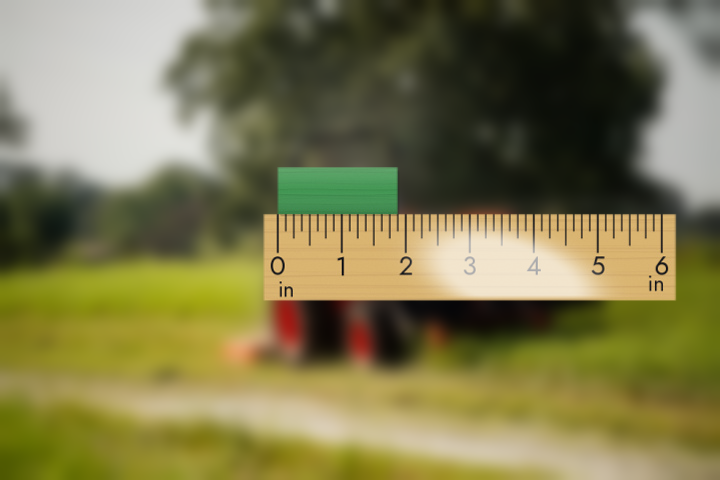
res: 1.875; in
